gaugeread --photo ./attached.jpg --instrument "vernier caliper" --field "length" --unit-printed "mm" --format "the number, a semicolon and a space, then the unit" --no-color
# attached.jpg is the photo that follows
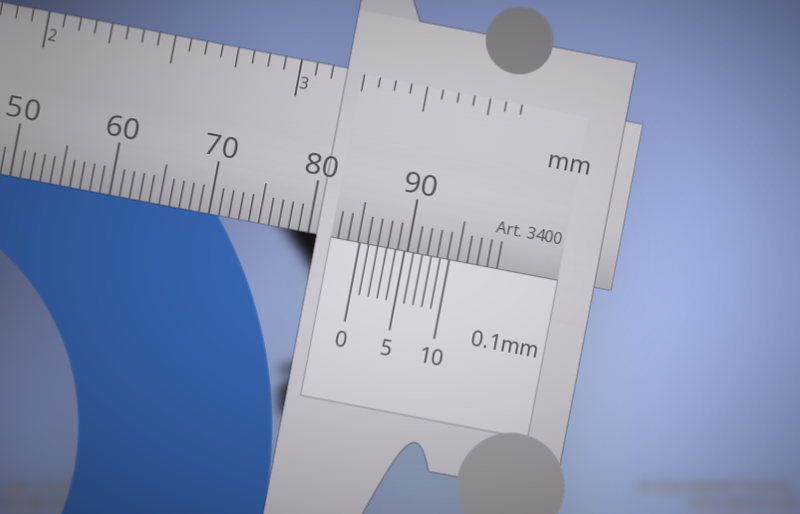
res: 85.2; mm
